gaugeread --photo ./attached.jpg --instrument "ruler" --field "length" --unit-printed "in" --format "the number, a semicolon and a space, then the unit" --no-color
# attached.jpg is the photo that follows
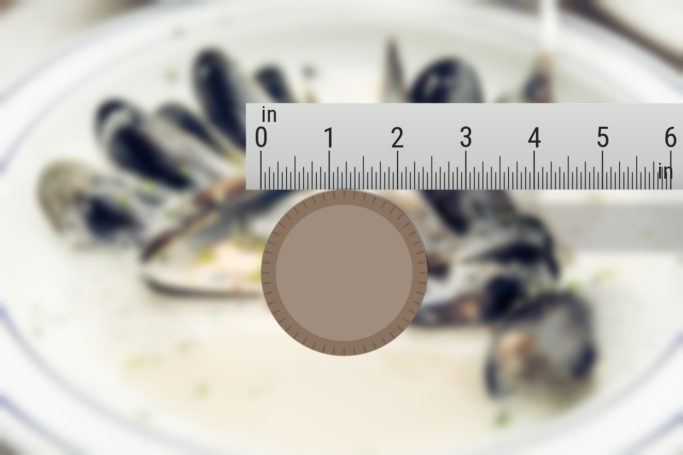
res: 2.4375; in
